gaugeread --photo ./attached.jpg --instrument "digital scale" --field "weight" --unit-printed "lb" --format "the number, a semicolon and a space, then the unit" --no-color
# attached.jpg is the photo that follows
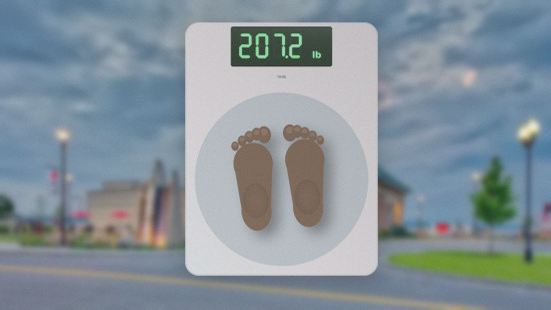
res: 207.2; lb
